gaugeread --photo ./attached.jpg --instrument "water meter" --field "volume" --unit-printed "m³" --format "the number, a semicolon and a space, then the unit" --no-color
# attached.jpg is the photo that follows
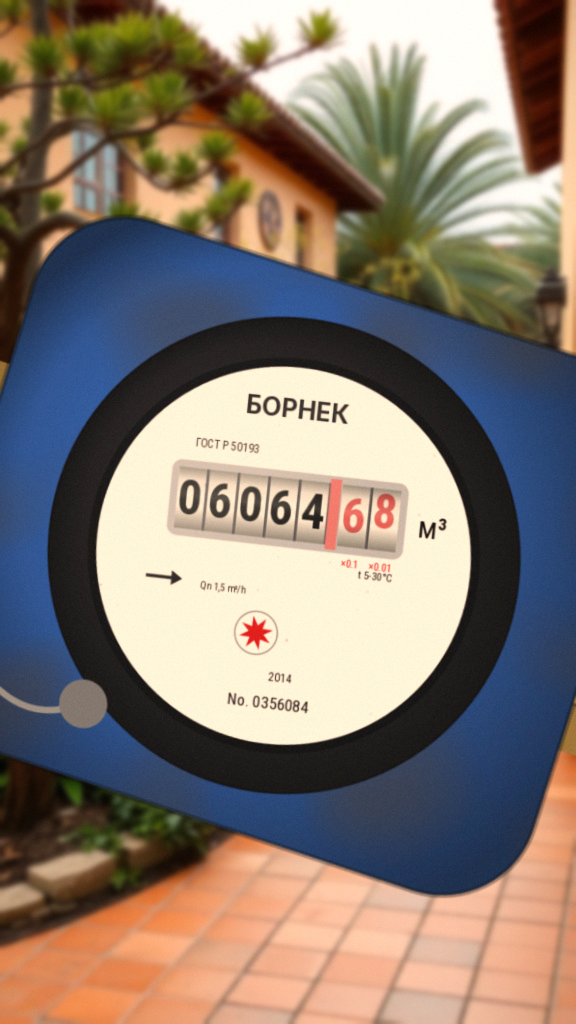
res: 6064.68; m³
